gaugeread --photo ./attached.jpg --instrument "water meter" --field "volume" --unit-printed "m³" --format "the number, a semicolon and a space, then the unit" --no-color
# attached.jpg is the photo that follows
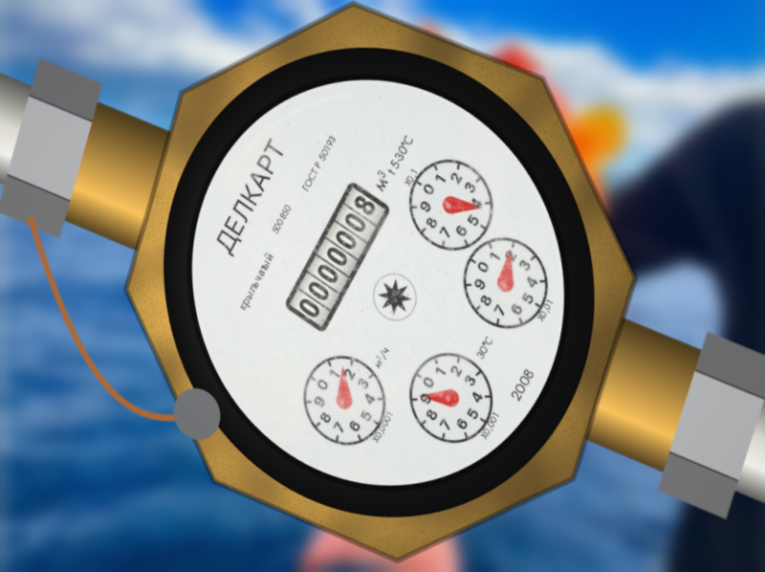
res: 8.4191; m³
